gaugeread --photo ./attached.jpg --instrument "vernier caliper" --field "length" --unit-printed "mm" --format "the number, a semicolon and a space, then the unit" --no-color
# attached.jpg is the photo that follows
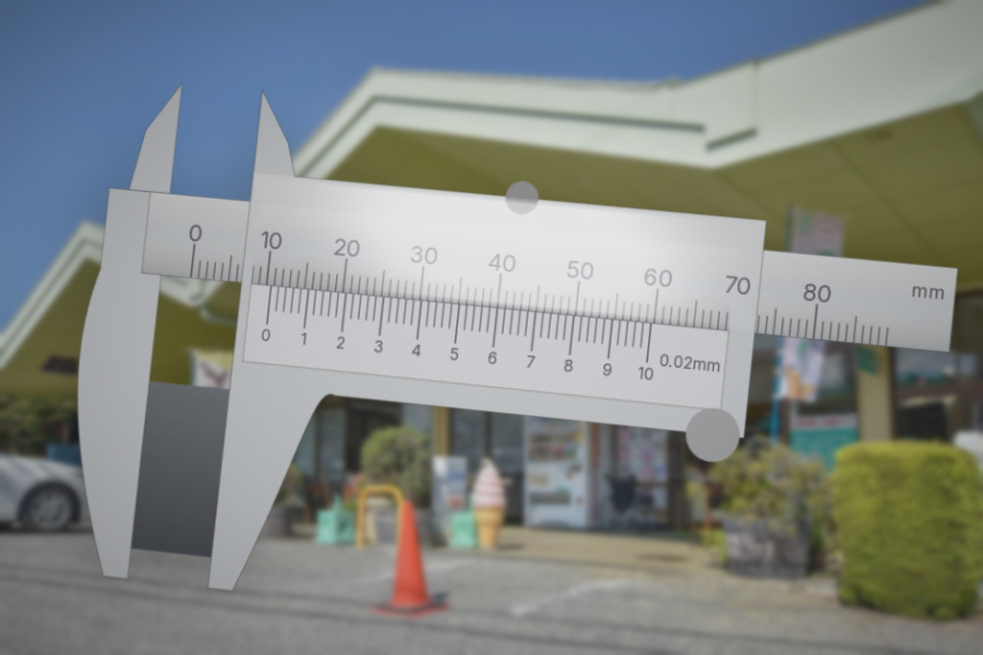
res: 10.6; mm
